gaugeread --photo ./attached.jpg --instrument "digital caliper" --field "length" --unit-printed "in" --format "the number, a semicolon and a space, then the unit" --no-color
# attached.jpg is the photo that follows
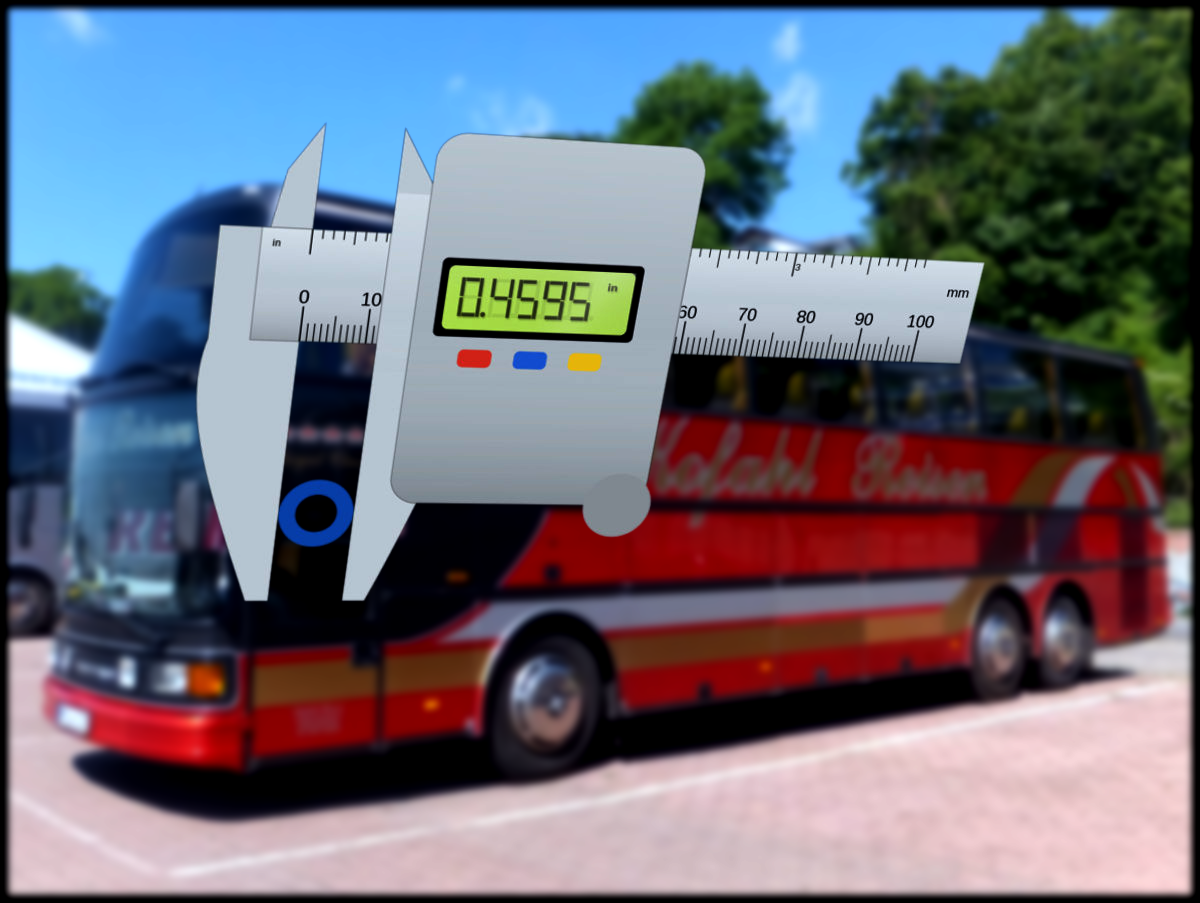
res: 0.4595; in
